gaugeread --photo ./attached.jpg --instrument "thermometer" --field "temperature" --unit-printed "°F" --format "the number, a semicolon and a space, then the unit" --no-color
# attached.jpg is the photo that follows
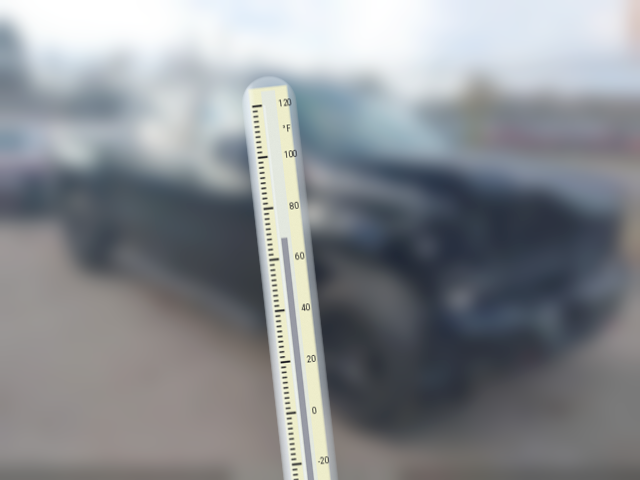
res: 68; °F
